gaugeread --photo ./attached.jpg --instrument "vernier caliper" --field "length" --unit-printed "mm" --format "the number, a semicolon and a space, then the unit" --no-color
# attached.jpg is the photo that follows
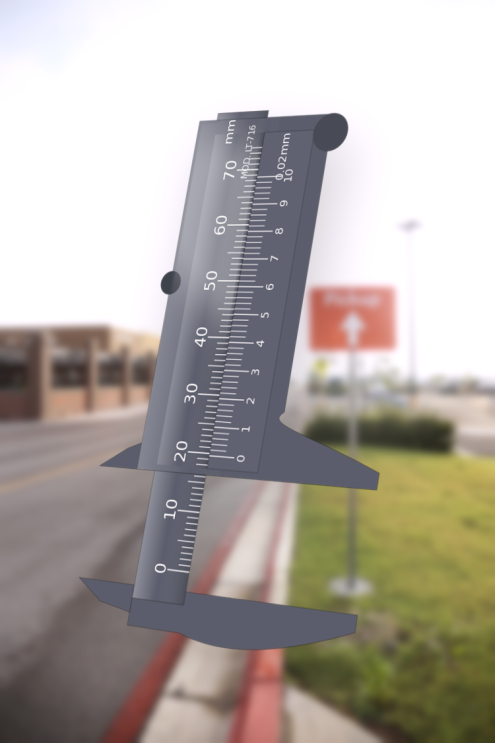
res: 19.6; mm
